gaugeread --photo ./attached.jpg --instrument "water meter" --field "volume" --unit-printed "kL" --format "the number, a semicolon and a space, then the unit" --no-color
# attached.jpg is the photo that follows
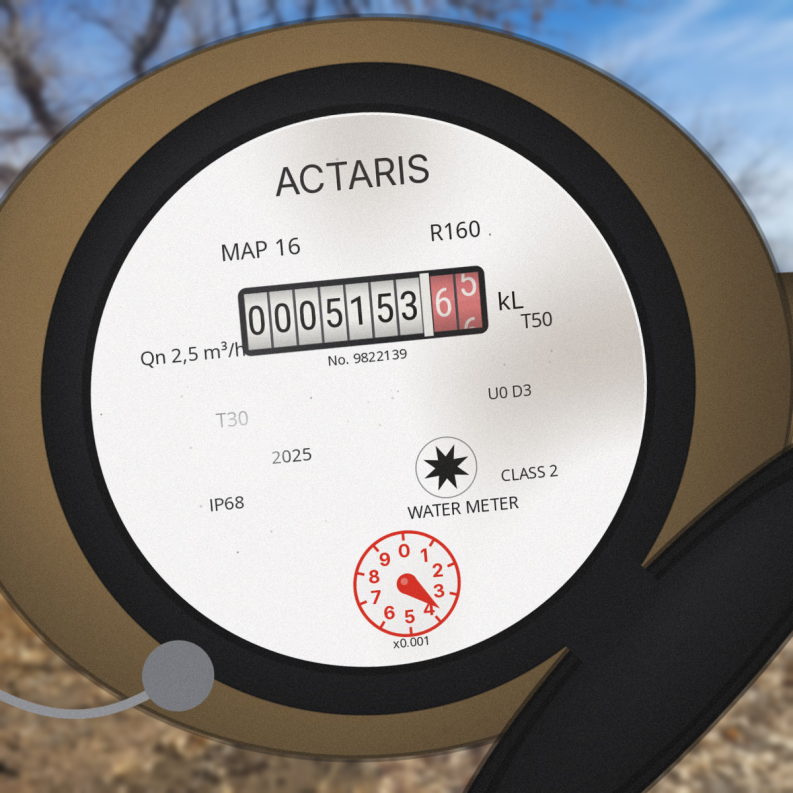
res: 5153.653; kL
